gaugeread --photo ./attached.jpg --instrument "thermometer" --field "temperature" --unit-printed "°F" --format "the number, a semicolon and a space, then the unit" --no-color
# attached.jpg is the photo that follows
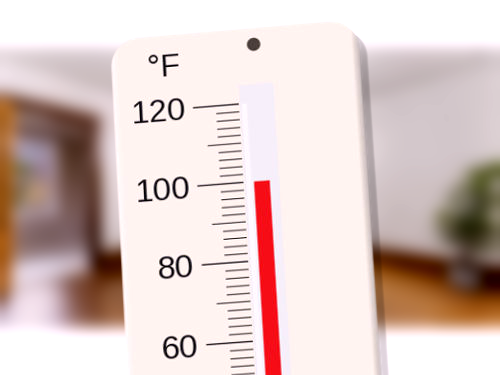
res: 100; °F
